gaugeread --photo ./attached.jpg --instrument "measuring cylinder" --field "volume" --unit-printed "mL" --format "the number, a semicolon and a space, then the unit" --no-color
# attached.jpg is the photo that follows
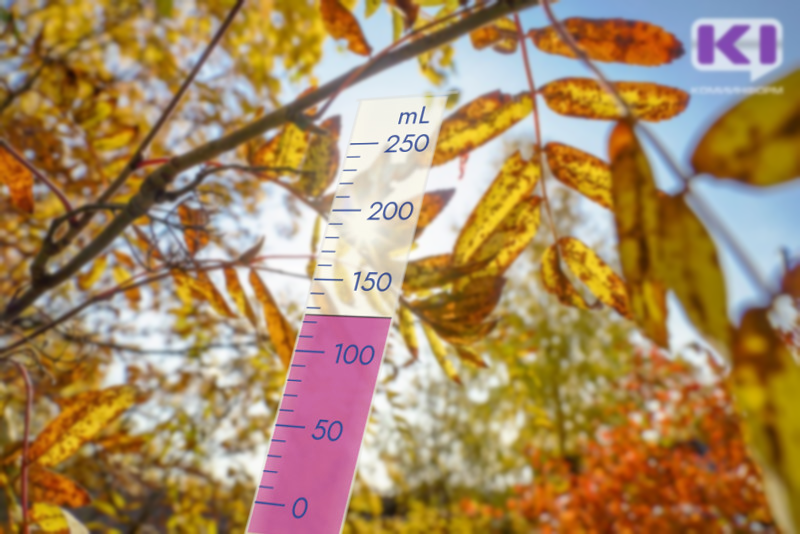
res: 125; mL
